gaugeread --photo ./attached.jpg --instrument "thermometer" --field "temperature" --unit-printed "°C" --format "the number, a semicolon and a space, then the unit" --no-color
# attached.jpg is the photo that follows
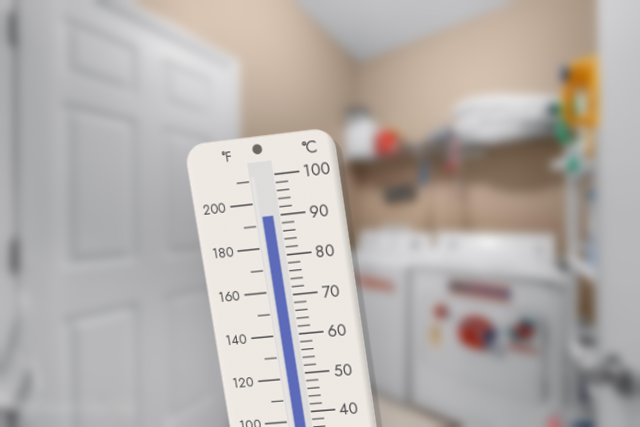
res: 90; °C
